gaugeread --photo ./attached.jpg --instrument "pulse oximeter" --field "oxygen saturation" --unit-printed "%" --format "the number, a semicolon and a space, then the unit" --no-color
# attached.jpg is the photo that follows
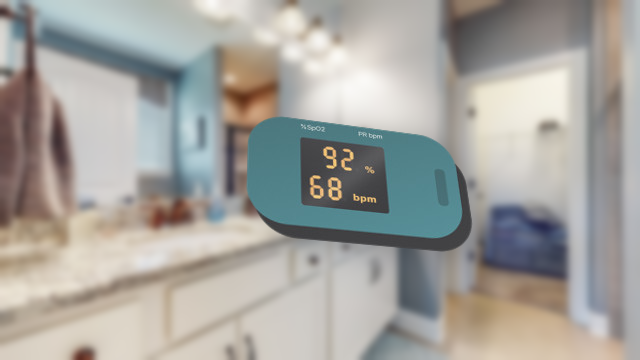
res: 92; %
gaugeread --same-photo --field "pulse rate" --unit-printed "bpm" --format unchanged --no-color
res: 68; bpm
